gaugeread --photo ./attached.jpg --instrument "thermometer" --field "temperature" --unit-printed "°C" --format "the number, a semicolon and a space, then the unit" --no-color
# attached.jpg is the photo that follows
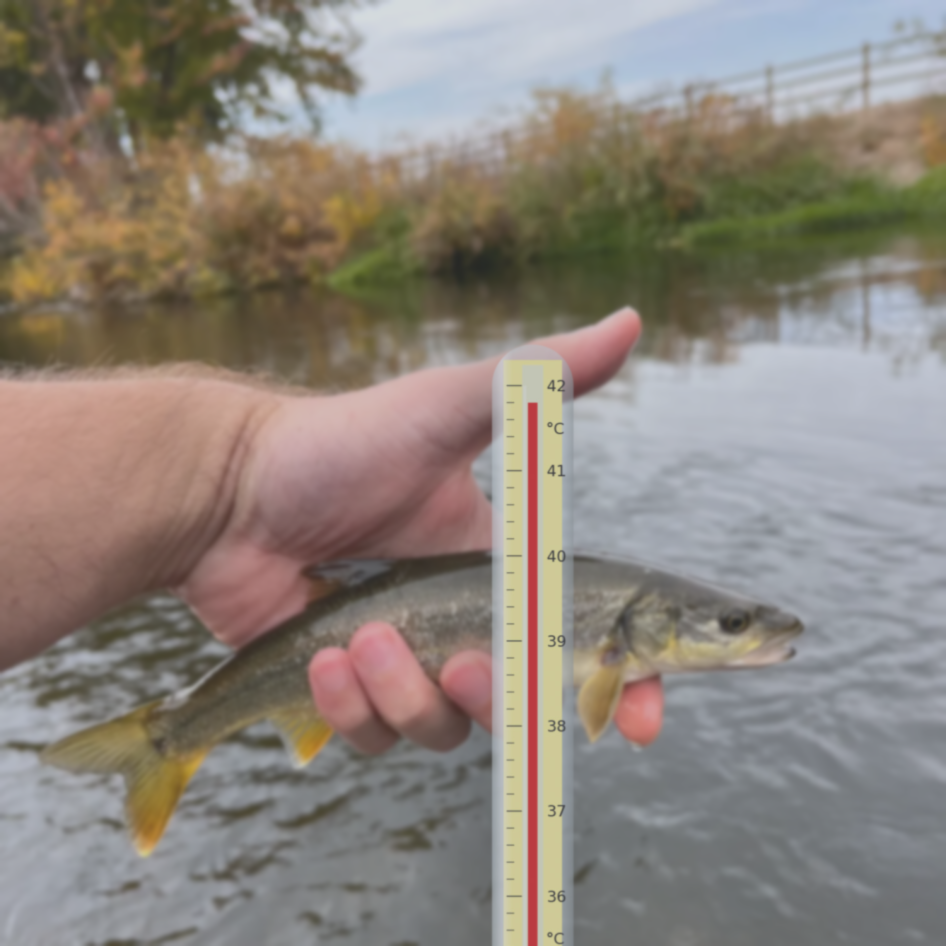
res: 41.8; °C
